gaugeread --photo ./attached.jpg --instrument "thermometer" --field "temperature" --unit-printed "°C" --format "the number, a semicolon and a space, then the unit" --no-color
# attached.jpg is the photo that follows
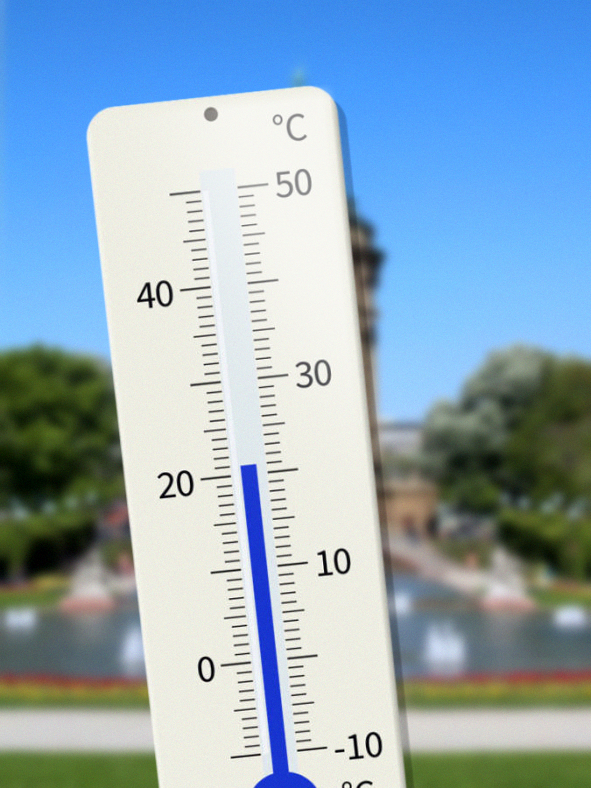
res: 21; °C
